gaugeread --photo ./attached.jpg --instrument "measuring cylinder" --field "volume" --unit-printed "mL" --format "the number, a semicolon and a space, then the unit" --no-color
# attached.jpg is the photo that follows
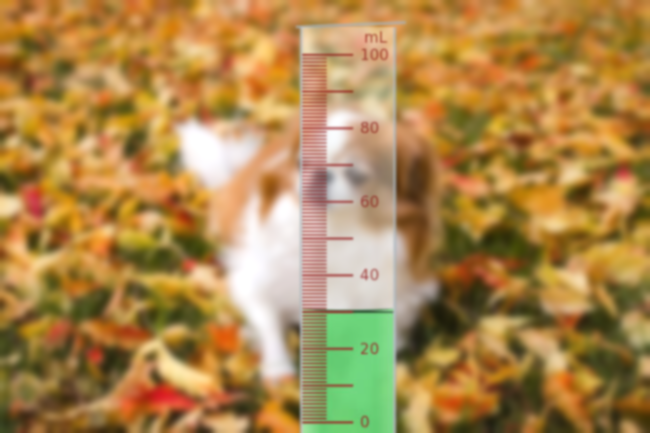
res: 30; mL
